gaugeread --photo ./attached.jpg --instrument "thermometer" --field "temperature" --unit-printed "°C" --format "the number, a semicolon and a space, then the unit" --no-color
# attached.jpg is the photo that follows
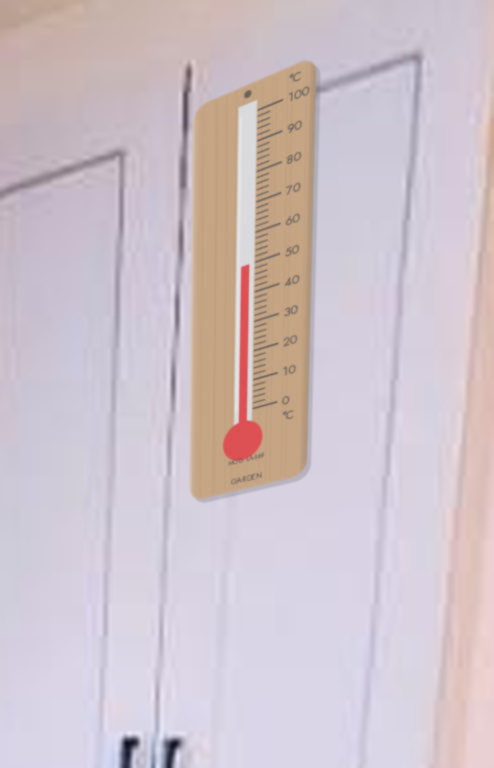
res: 50; °C
